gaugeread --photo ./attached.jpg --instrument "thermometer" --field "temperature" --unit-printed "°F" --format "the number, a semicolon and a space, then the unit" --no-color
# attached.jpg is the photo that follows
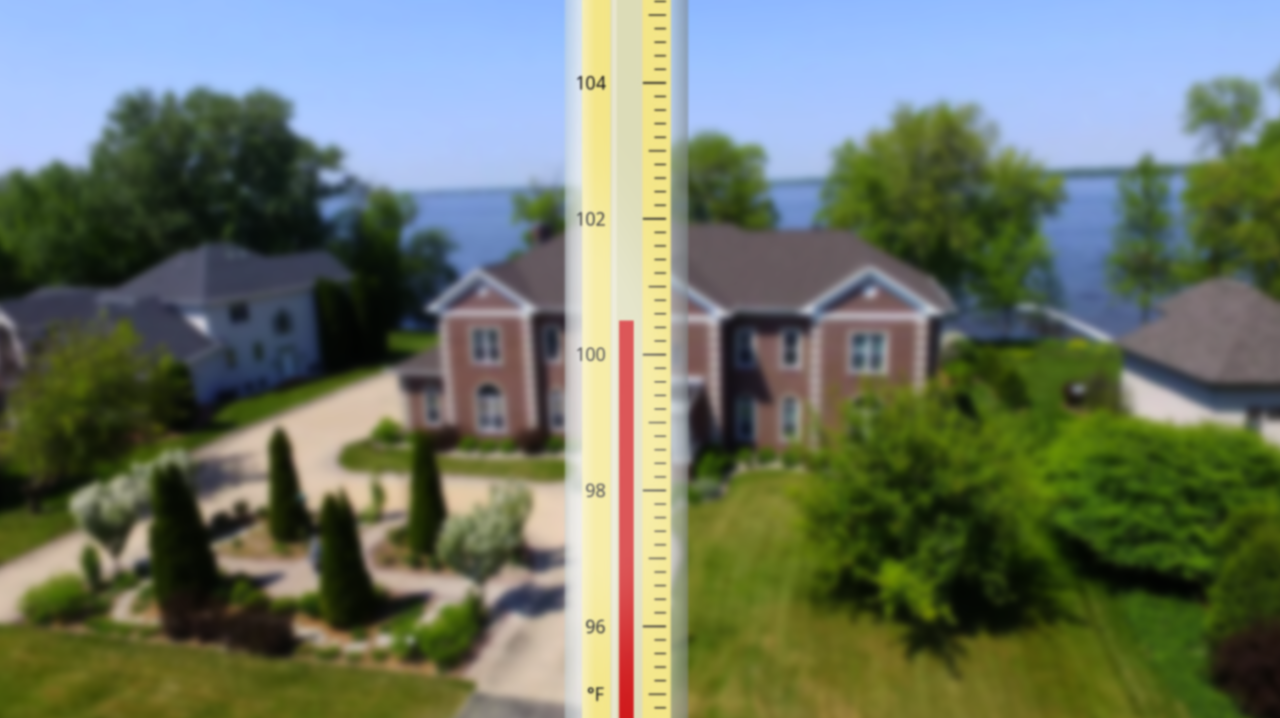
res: 100.5; °F
